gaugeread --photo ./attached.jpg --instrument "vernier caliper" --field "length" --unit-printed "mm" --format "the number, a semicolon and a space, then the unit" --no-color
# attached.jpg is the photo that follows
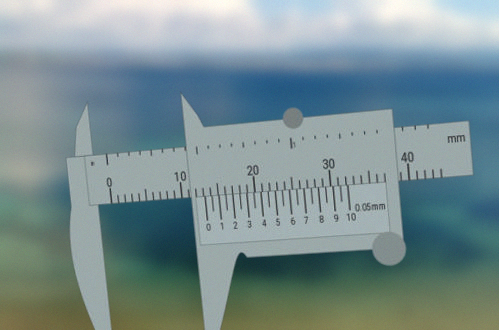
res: 13.2; mm
